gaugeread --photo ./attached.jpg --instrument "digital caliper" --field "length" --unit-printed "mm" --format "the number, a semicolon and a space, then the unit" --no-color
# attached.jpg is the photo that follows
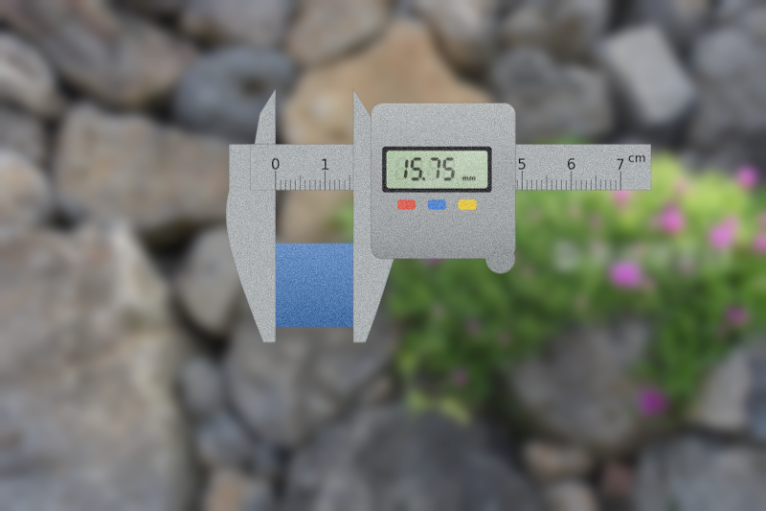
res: 15.75; mm
